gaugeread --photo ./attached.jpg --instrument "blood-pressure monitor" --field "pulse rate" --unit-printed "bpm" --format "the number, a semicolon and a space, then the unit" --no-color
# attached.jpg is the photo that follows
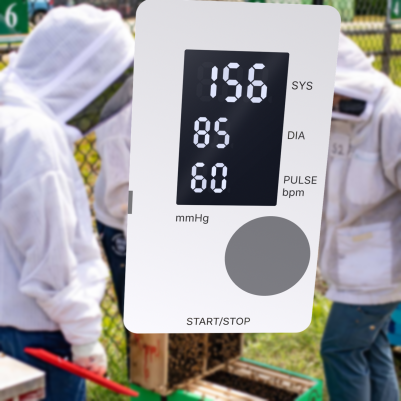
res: 60; bpm
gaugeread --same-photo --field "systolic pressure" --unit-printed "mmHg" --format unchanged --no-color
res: 156; mmHg
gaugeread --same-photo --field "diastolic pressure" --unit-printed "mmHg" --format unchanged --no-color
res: 85; mmHg
